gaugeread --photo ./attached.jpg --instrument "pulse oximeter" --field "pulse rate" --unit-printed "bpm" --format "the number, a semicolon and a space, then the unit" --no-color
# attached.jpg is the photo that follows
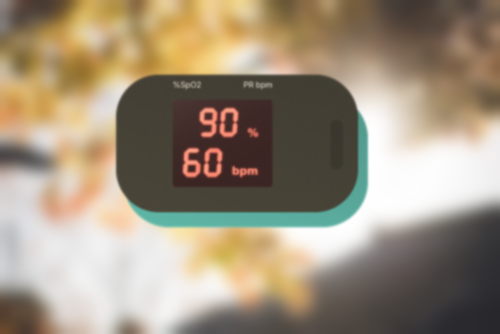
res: 60; bpm
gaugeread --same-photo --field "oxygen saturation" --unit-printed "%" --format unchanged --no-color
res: 90; %
